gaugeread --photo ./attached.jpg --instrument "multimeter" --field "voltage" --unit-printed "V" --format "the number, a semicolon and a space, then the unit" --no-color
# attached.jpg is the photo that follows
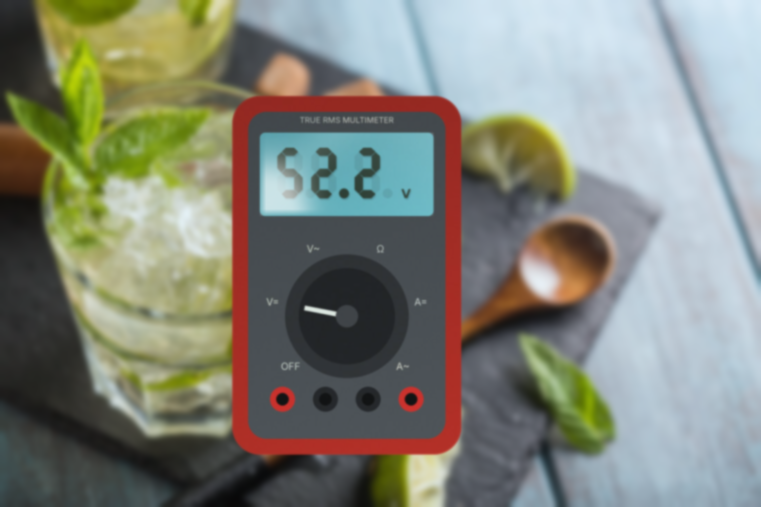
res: 52.2; V
